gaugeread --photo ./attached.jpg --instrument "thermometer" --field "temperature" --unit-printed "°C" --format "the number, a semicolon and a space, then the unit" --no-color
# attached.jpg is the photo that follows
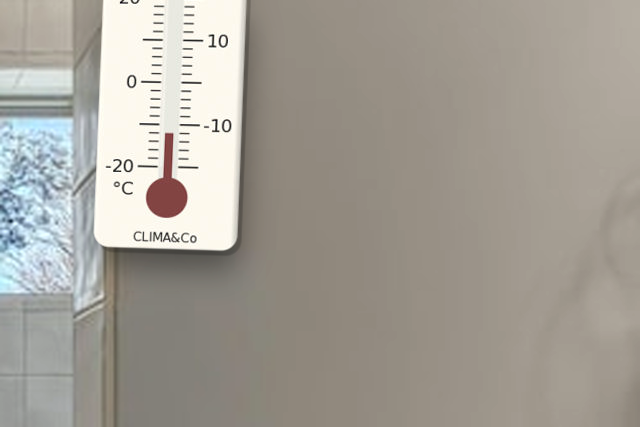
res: -12; °C
